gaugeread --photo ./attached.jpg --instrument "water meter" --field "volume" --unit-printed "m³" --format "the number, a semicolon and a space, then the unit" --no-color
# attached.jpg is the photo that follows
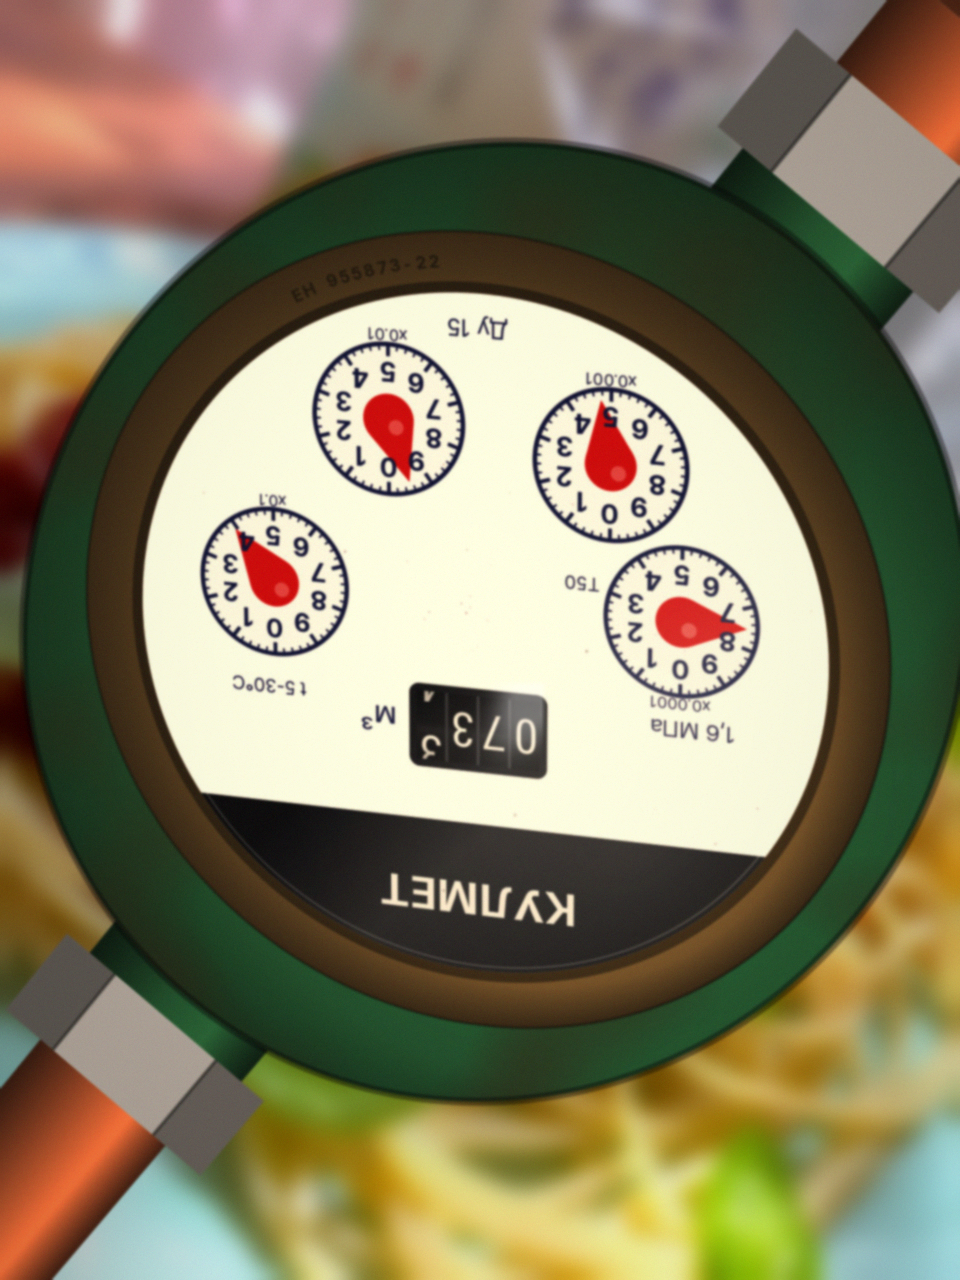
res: 733.3947; m³
